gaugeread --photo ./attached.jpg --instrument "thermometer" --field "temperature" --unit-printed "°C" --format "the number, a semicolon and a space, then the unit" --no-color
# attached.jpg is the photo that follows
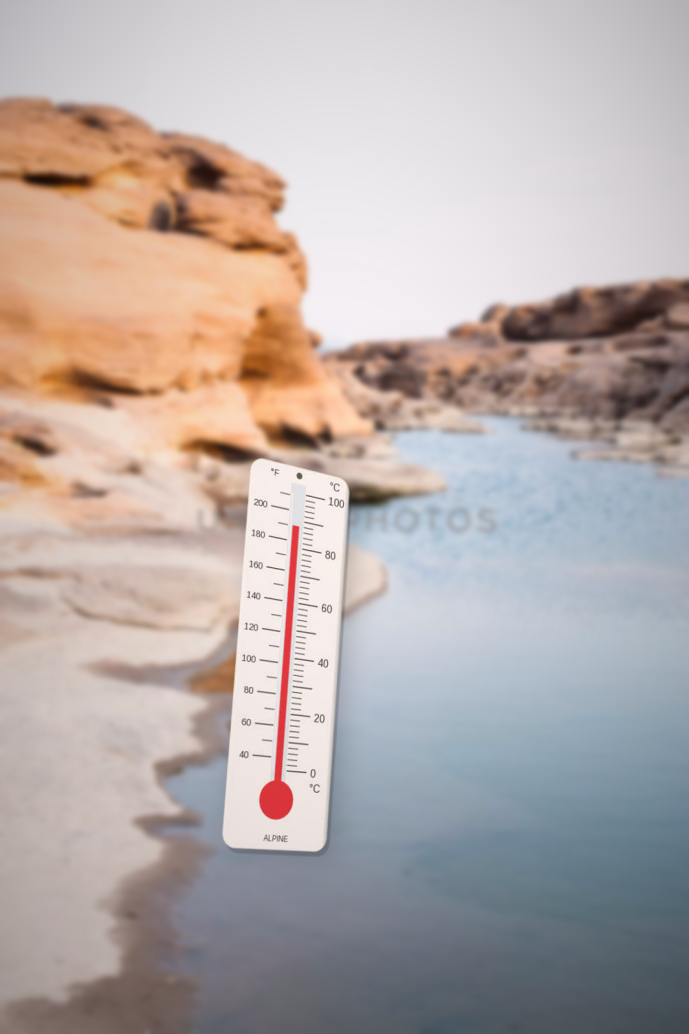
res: 88; °C
